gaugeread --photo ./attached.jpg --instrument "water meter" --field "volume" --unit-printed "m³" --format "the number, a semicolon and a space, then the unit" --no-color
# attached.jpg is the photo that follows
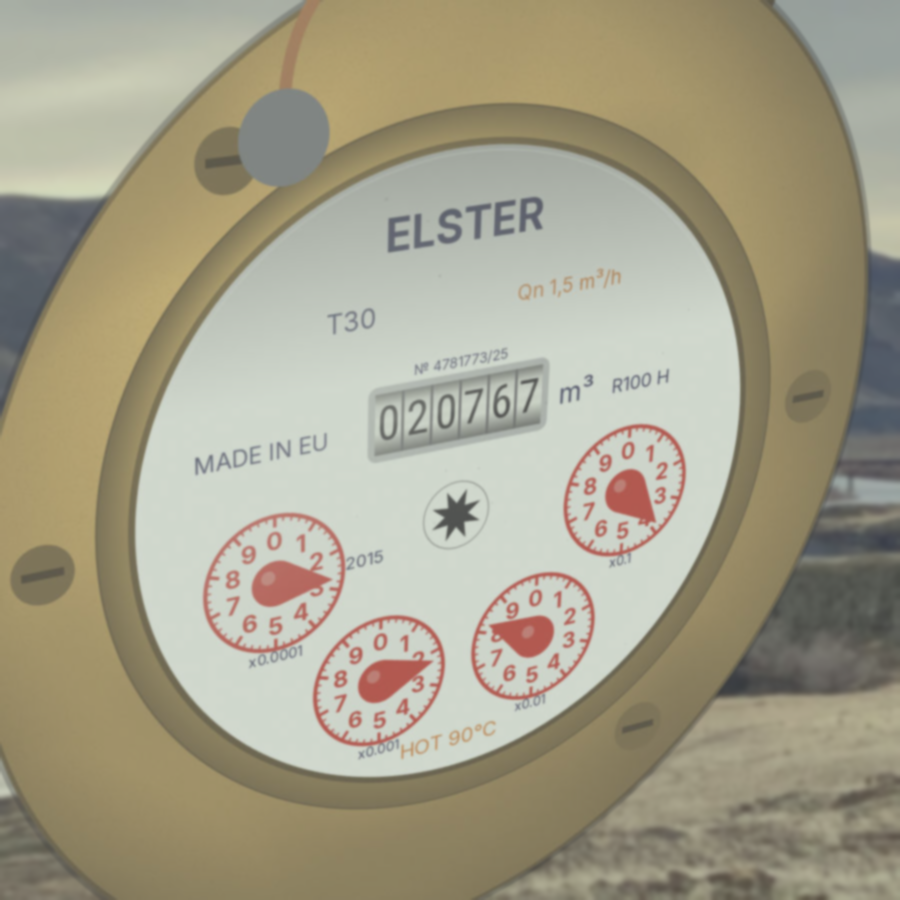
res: 20767.3822; m³
